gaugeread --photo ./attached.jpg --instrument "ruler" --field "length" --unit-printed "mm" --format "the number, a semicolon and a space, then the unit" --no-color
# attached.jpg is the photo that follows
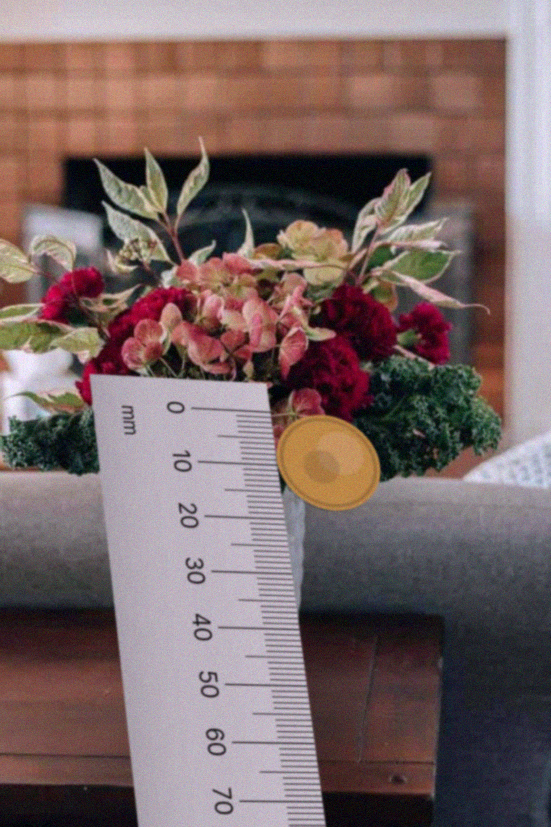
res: 18; mm
